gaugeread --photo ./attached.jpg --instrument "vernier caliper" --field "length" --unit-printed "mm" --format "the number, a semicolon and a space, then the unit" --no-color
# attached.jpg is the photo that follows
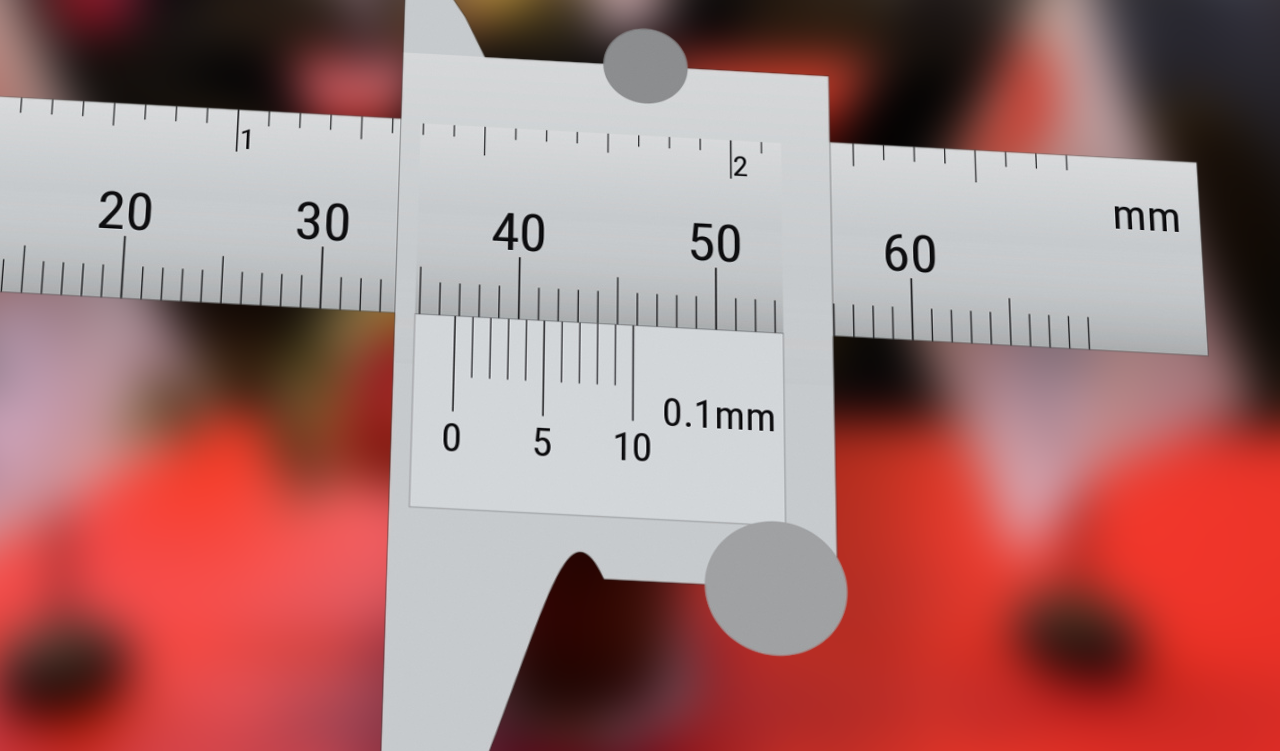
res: 36.8; mm
